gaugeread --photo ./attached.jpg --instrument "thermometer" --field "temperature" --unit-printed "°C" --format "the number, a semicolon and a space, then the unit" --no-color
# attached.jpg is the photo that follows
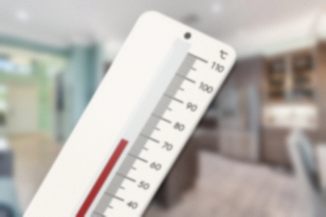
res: 65; °C
